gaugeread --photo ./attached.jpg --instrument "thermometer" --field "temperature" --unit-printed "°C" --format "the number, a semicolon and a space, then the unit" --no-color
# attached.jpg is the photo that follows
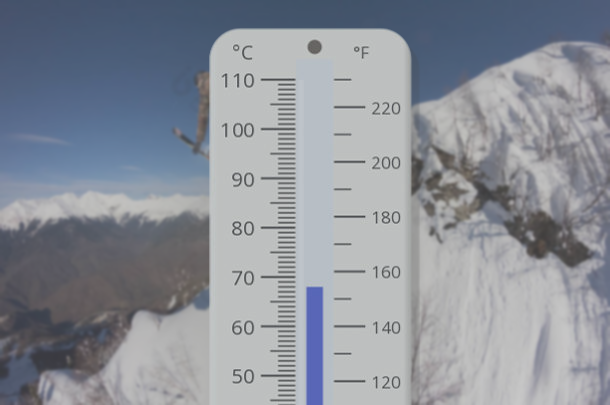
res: 68; °C
